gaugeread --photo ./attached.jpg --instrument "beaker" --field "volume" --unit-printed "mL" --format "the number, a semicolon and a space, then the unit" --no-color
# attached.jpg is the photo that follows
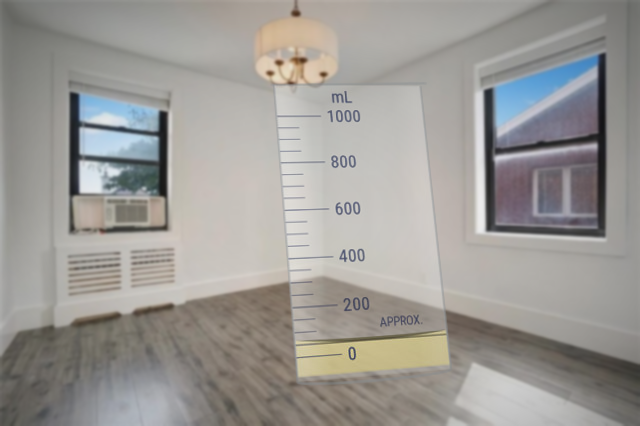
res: 50; mL
